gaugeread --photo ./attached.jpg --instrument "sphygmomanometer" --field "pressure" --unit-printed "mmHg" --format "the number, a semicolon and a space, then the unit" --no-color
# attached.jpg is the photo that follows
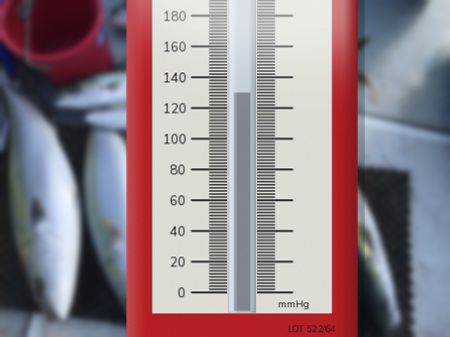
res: 130; mmHg
